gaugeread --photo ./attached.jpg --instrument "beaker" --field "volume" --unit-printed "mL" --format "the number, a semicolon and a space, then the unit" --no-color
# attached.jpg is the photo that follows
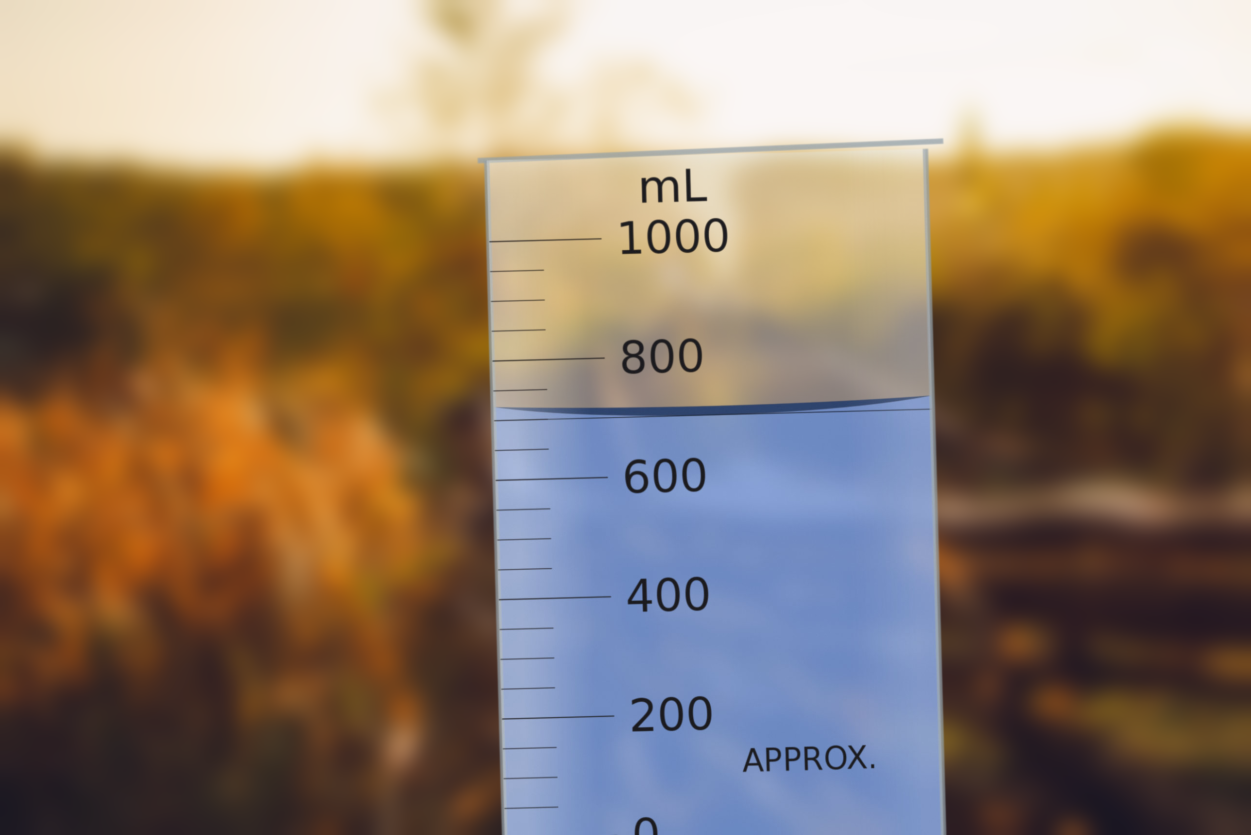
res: 700; mL
